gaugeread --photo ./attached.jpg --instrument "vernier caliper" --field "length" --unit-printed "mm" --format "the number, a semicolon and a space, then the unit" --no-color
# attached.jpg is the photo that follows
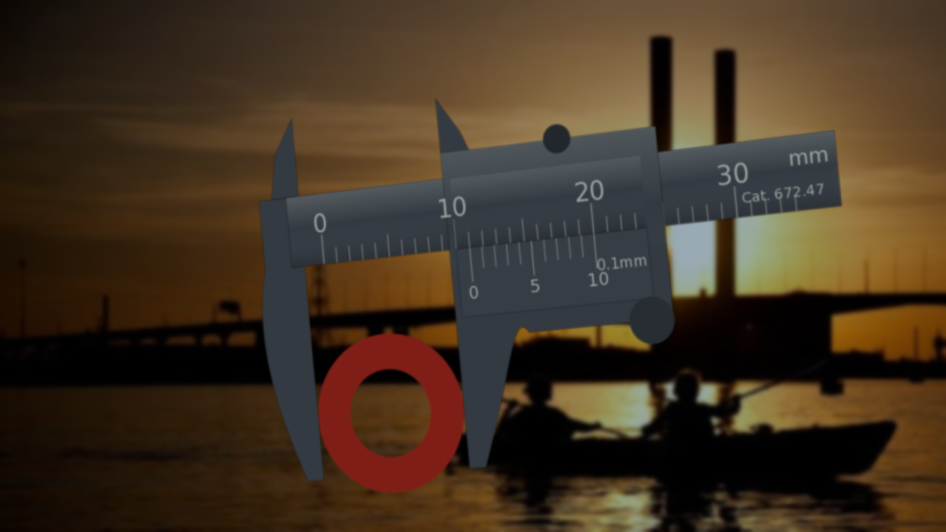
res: 11.0; mm
